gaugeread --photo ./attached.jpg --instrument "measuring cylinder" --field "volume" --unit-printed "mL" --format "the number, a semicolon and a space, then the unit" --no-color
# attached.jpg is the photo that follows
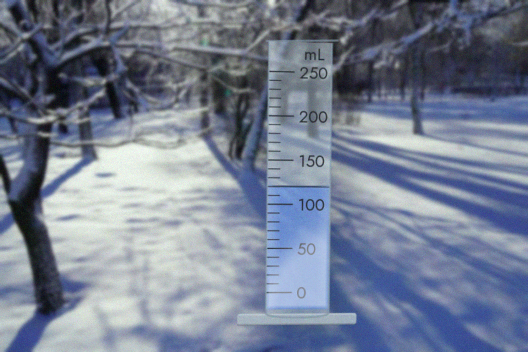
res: 120; mL
